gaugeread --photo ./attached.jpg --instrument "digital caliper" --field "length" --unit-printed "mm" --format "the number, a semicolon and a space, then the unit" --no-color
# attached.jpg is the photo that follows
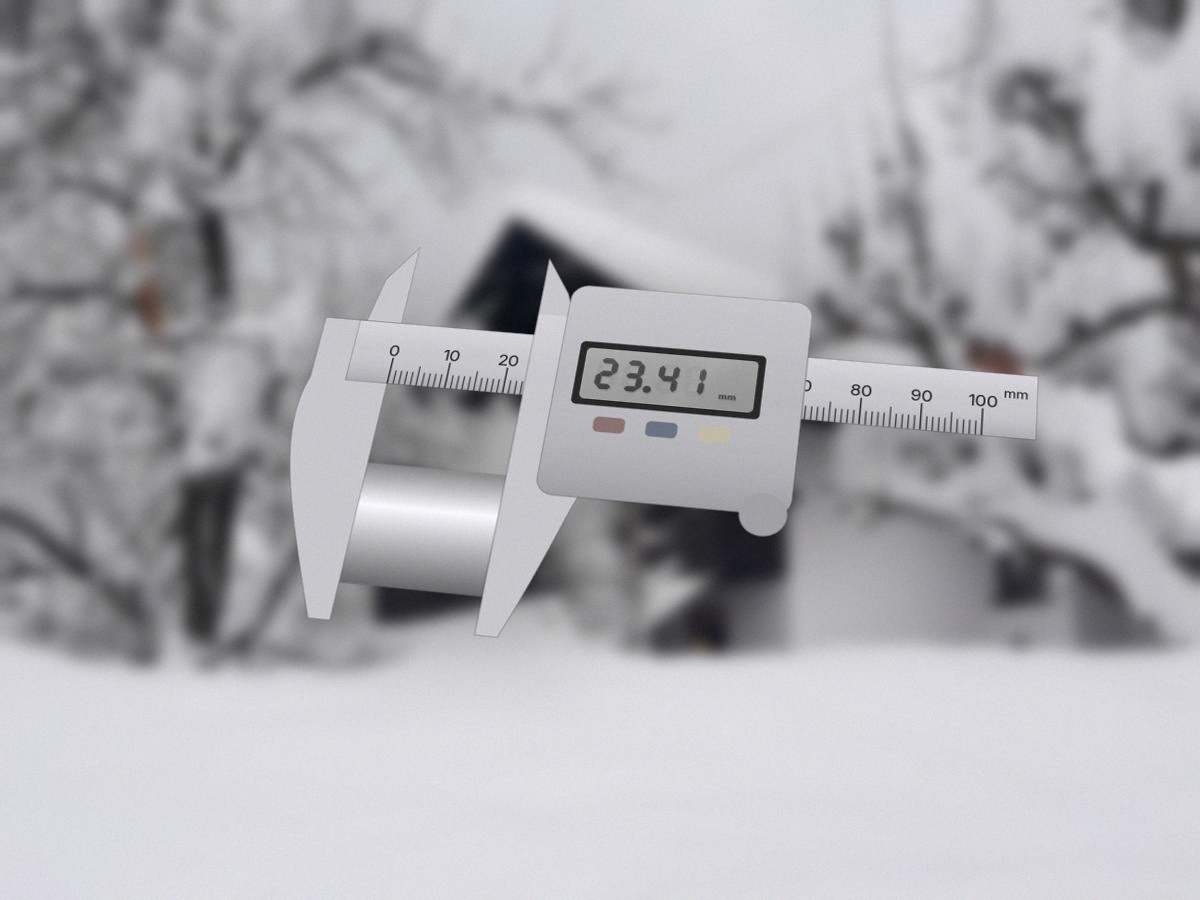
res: 23.41; mm
